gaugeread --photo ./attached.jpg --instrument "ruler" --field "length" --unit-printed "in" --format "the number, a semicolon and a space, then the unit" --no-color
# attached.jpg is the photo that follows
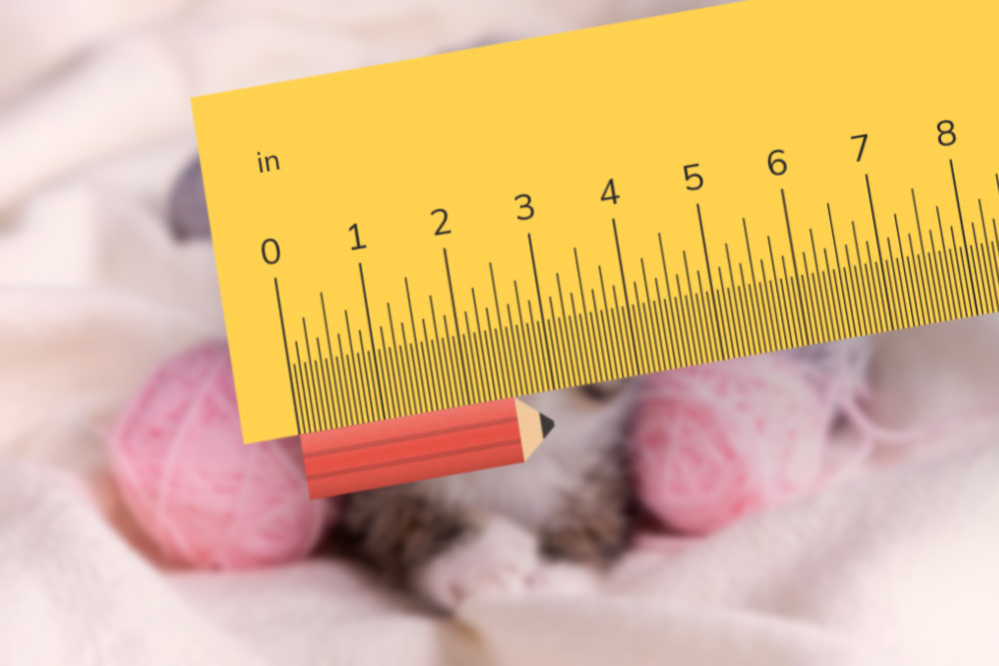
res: 2.9375; in
